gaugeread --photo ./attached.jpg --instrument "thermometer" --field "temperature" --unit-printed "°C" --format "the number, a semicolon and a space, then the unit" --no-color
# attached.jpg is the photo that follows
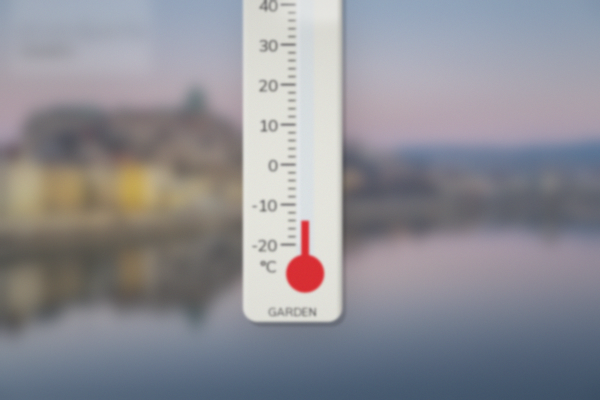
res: -14; °C
